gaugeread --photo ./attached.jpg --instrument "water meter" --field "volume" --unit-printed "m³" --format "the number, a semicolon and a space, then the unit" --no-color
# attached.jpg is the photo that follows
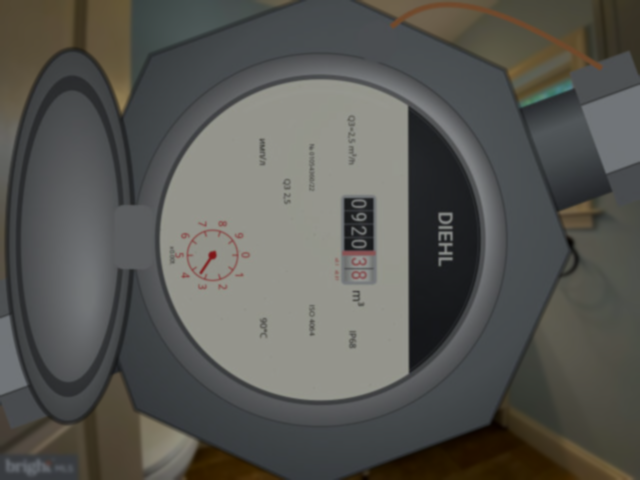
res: 920.383; m³
